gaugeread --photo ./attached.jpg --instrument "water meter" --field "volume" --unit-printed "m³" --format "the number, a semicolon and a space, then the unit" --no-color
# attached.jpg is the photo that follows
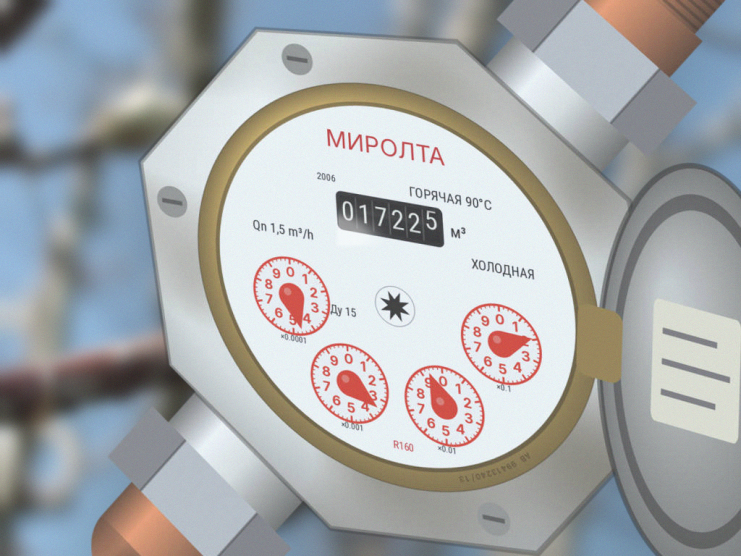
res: 17225.1934; m³
